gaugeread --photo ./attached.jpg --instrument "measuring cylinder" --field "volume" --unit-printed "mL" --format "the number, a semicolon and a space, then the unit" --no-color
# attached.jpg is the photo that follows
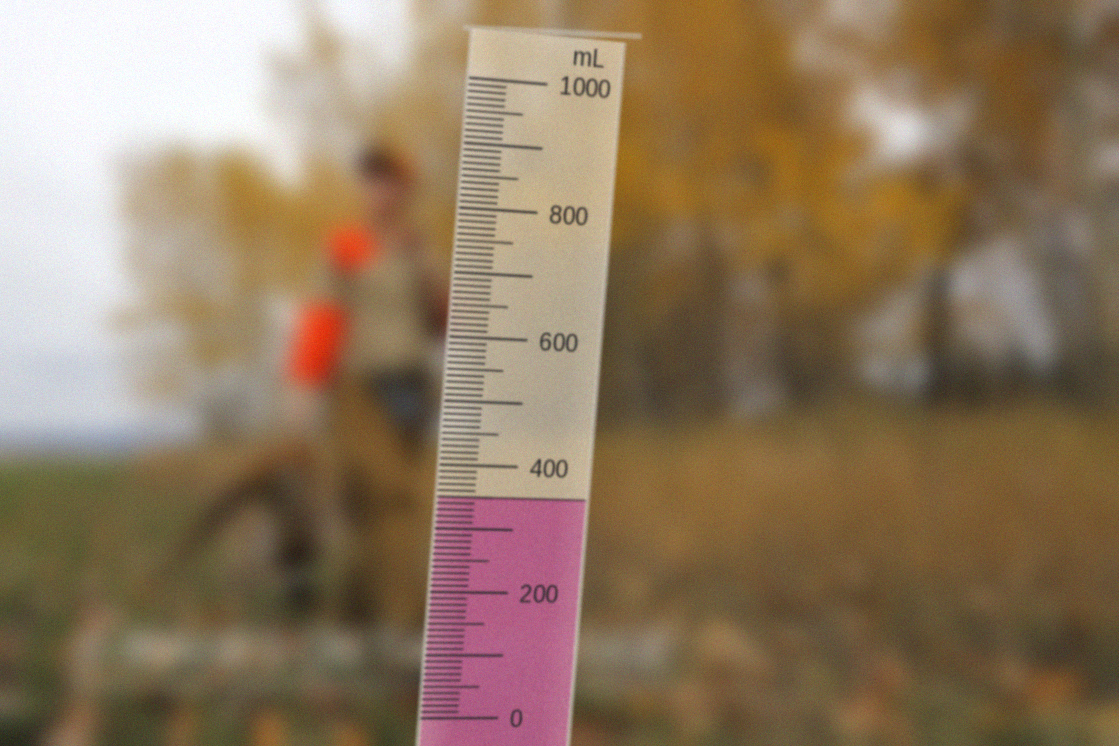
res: 350; mL
